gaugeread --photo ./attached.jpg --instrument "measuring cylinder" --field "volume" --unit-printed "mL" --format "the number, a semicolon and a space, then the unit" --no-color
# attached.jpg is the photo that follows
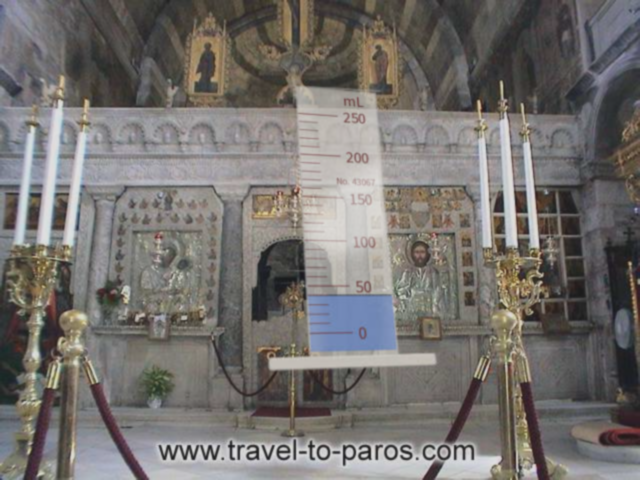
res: 40; mL
